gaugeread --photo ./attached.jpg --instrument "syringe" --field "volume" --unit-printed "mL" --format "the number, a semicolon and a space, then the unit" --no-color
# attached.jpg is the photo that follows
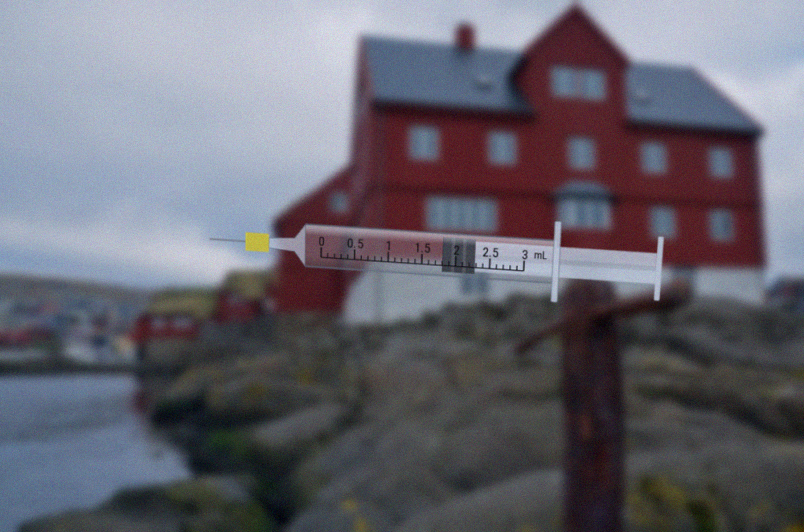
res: 1.8; mL
